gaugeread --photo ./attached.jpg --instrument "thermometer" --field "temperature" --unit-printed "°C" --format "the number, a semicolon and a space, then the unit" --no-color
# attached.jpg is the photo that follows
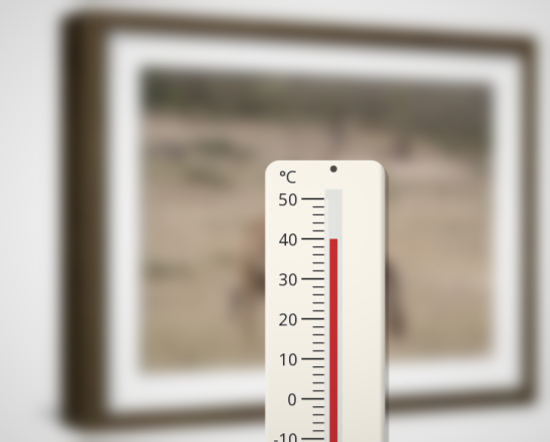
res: 40; °C
